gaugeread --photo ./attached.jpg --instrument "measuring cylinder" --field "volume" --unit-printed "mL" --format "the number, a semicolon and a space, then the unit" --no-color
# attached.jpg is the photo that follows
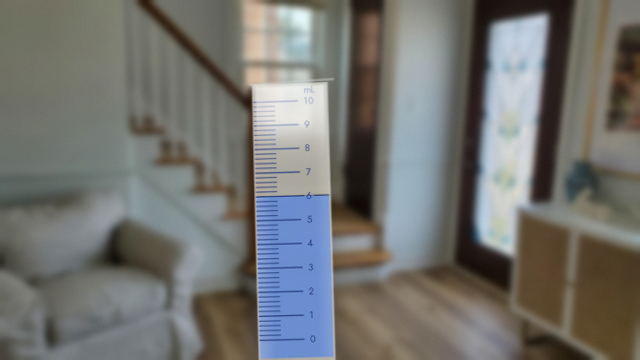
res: 6; mL
